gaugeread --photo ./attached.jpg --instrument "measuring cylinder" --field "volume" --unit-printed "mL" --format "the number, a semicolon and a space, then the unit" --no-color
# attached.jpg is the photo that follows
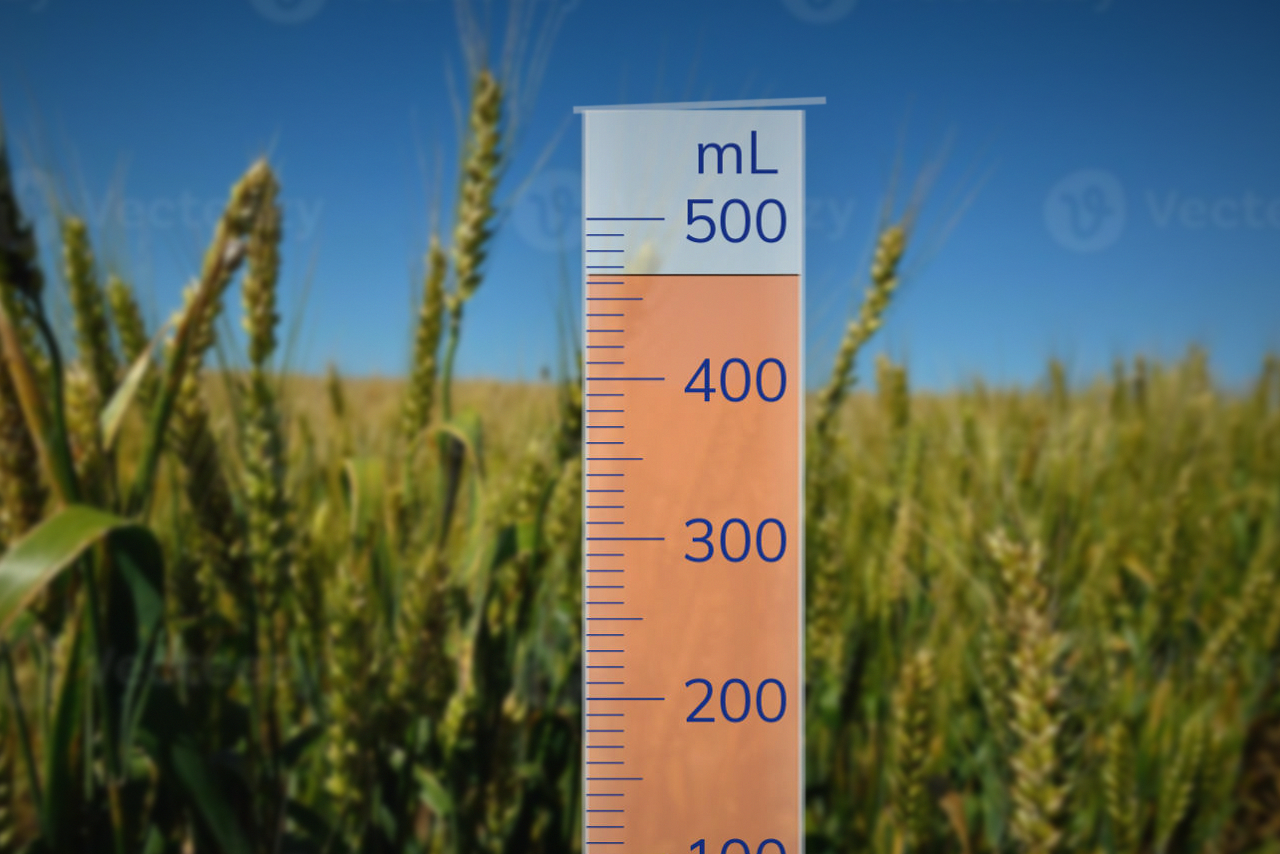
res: 465; mL
